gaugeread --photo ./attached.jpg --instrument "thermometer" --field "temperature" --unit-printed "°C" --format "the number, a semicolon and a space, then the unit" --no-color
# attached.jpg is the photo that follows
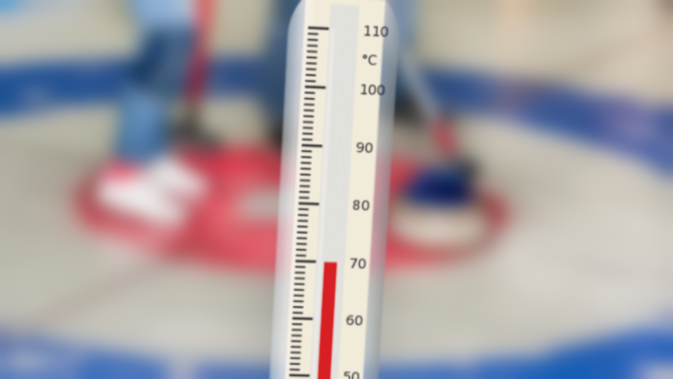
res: 70; °C
